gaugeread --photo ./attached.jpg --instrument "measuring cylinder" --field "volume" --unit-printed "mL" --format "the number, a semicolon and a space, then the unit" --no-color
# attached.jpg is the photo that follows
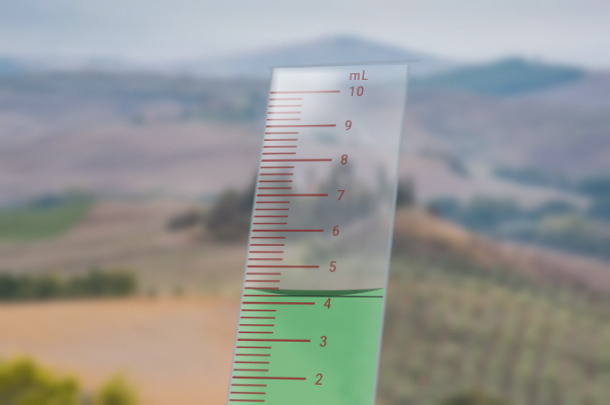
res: 4.2; mL
